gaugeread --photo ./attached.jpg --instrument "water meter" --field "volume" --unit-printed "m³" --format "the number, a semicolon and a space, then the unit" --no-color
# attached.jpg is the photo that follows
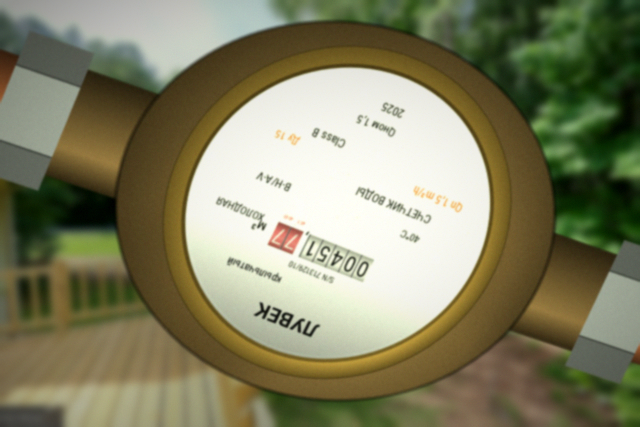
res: 451.77; m³
